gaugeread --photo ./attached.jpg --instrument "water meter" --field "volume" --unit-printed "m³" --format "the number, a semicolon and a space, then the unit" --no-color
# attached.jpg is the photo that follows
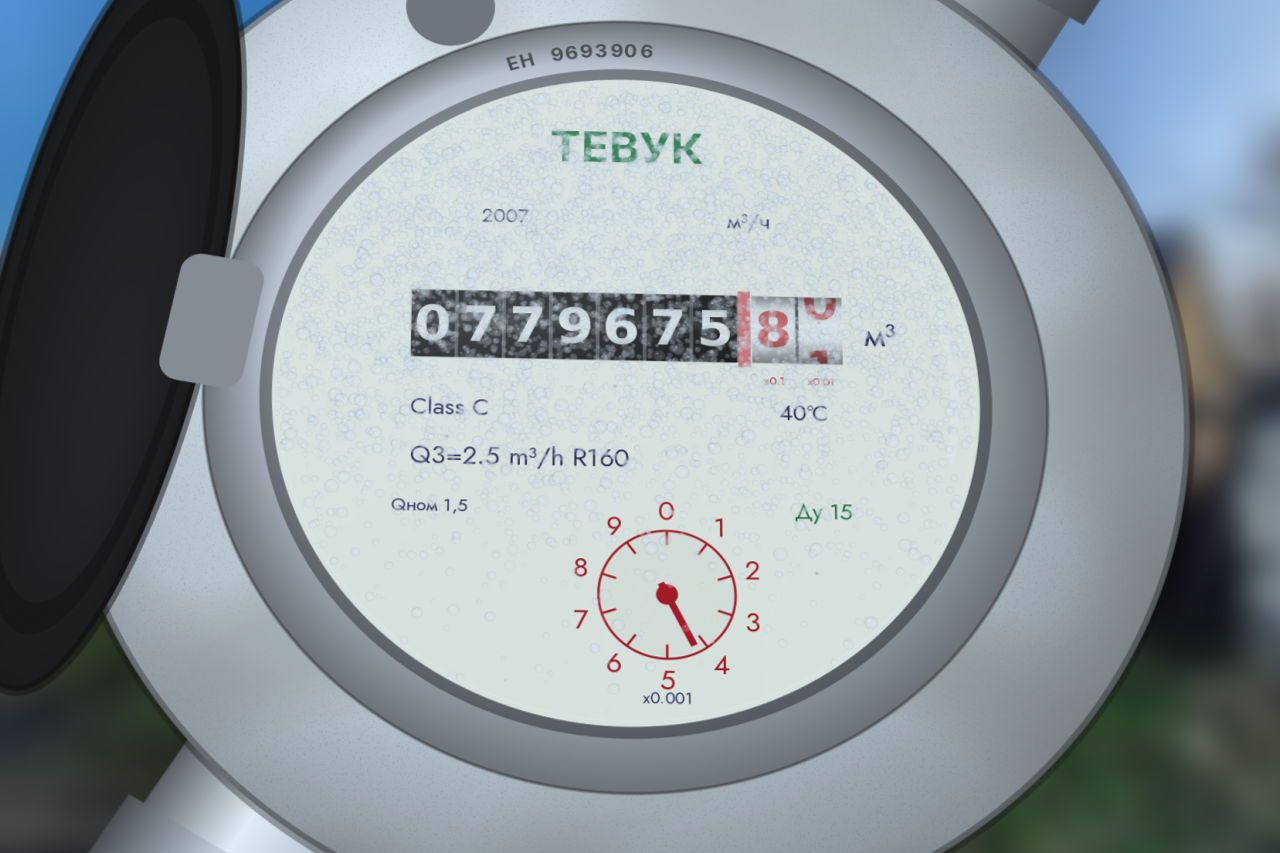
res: 779675.804; m³
